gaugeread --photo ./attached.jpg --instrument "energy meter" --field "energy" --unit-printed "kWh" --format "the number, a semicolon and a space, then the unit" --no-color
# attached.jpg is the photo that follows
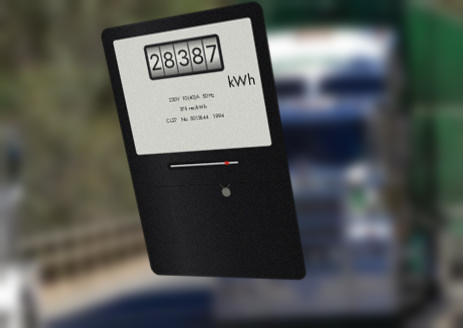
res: 28387; kWh
